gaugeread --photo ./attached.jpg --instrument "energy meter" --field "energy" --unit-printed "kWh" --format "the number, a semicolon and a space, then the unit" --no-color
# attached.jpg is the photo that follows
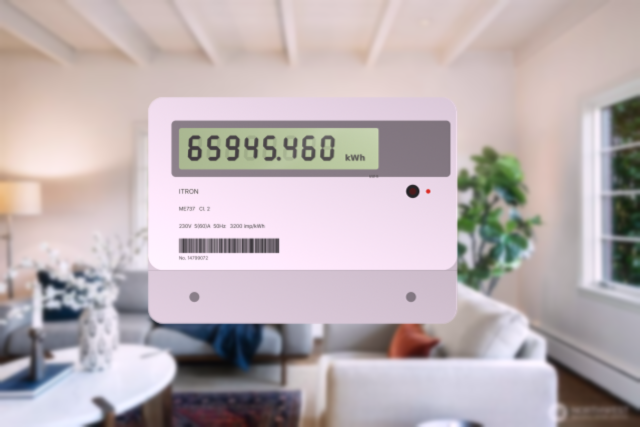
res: 65945.460; kWh
